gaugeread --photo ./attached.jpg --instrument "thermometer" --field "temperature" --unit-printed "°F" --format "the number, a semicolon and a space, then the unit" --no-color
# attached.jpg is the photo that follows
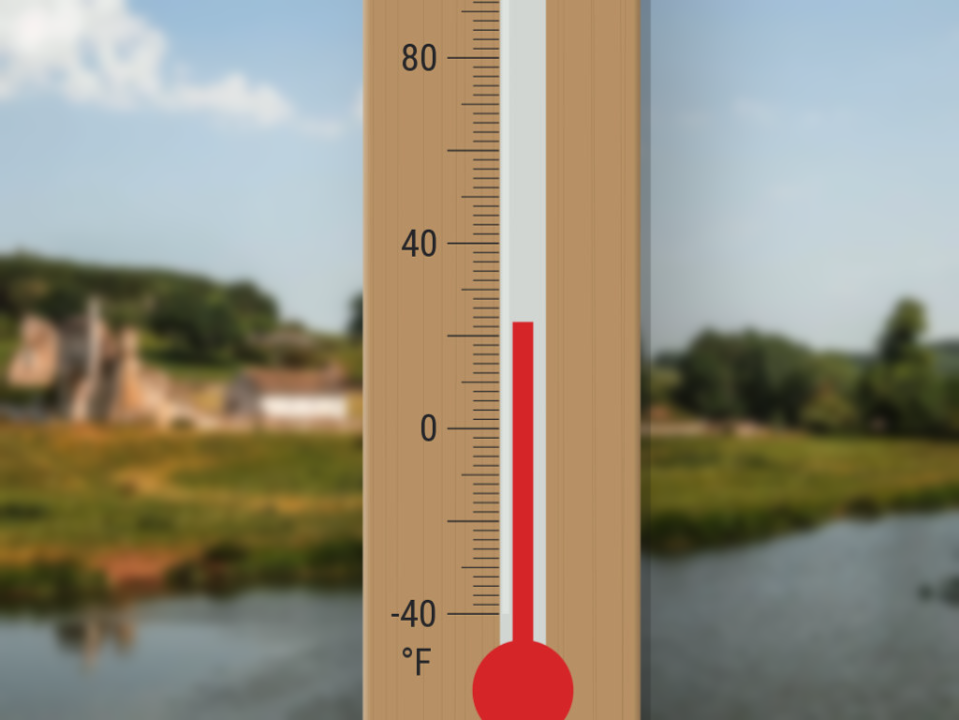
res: 23; °F
